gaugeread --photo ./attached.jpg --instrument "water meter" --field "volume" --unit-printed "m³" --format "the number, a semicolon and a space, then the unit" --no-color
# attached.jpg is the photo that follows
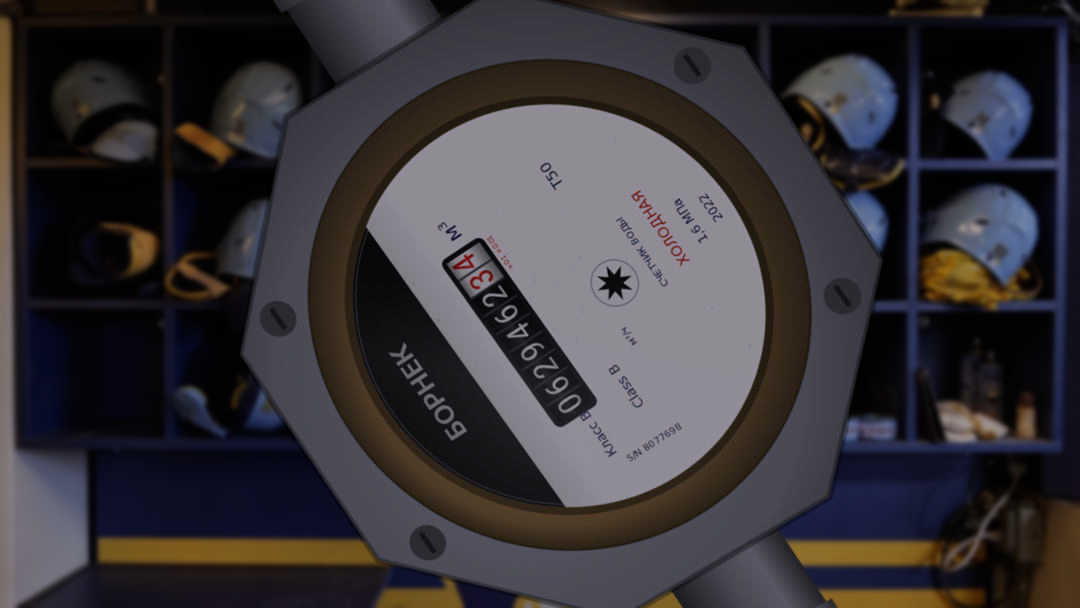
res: 629462.34; m³
